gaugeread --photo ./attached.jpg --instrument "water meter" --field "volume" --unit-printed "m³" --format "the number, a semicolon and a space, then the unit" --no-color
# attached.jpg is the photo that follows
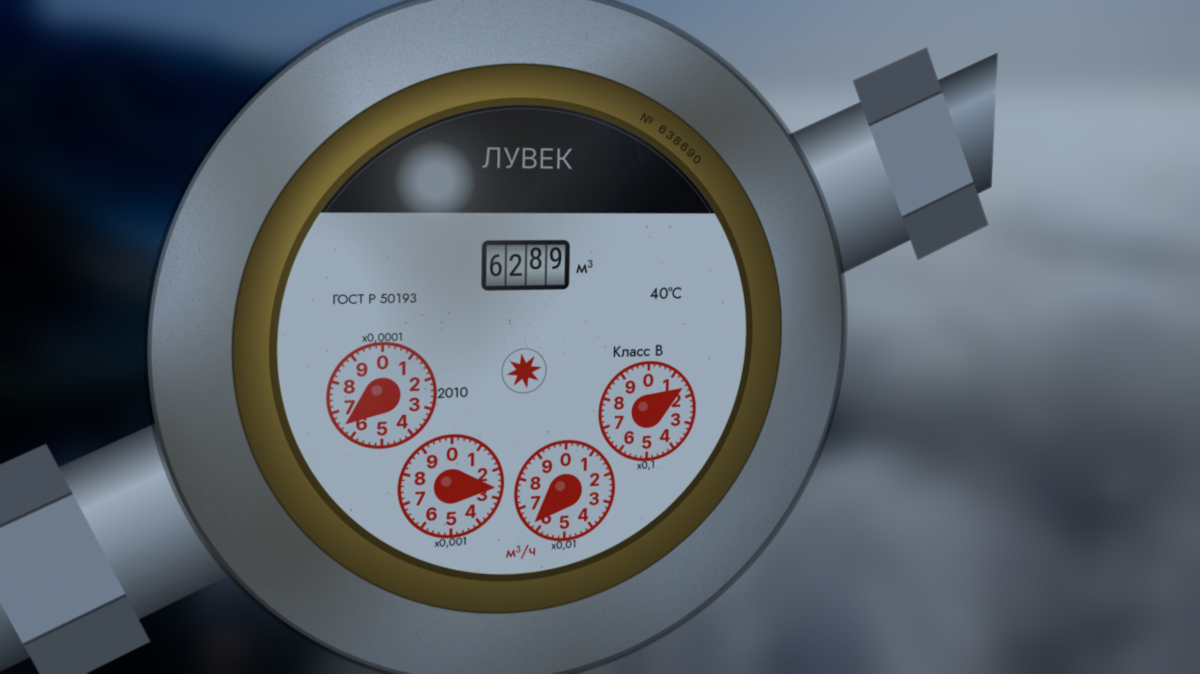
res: 6289.1626; m³
